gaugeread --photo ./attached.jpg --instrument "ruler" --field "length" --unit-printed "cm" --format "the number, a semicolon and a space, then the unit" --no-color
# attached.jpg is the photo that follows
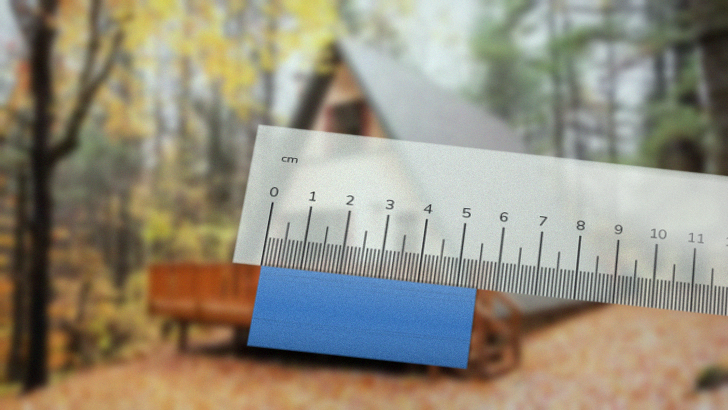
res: 5.5; cm
